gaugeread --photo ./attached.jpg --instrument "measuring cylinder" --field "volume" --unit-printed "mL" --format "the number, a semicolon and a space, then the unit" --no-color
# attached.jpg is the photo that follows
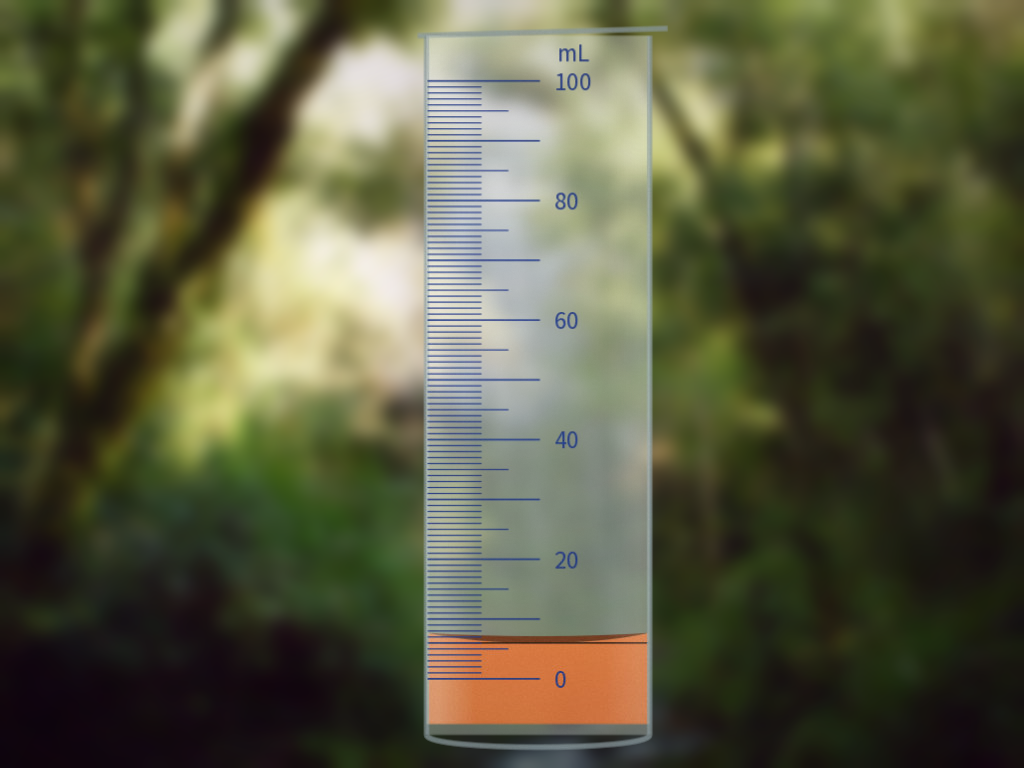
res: 6; mL
